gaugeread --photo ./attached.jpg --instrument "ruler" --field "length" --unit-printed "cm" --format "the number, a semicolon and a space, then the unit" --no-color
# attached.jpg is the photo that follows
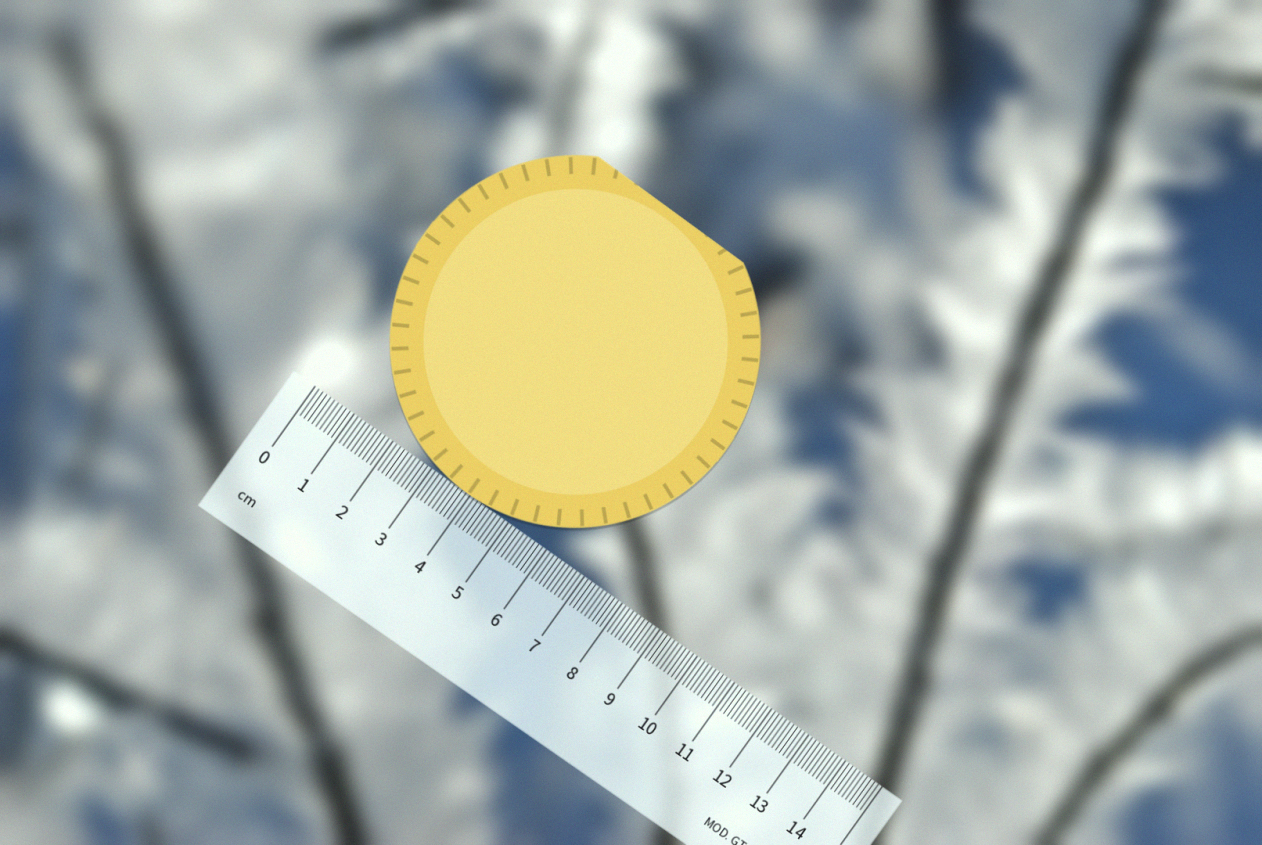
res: 7.9; cm
